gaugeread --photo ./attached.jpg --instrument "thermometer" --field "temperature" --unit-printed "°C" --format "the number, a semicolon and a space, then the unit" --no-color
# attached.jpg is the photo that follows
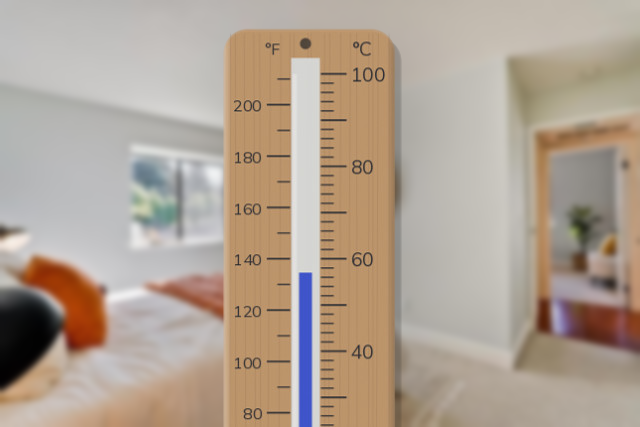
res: 57; °C
